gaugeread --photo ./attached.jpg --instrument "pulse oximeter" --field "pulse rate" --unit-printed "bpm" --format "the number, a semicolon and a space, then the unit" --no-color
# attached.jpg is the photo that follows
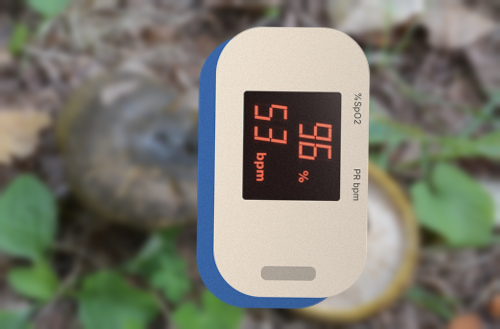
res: 53; bpm
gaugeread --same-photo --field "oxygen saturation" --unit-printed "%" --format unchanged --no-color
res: 96; %
